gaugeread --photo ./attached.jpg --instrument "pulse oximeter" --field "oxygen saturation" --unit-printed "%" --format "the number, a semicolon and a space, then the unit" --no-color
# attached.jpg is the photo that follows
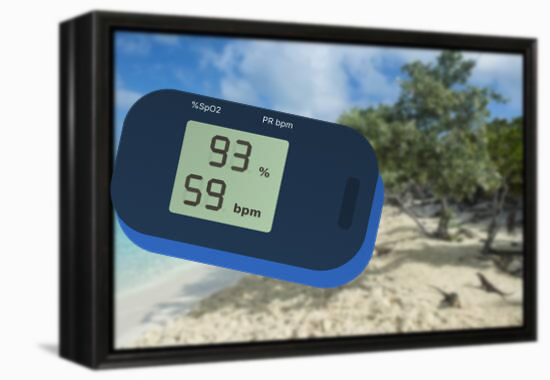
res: 93; %
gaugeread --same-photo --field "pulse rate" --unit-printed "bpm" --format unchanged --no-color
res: 59; bpm
